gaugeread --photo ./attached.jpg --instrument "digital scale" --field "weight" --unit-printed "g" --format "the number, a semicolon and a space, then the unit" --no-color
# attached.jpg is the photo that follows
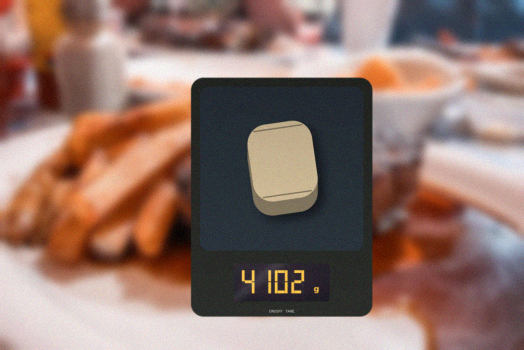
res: 4102; g
